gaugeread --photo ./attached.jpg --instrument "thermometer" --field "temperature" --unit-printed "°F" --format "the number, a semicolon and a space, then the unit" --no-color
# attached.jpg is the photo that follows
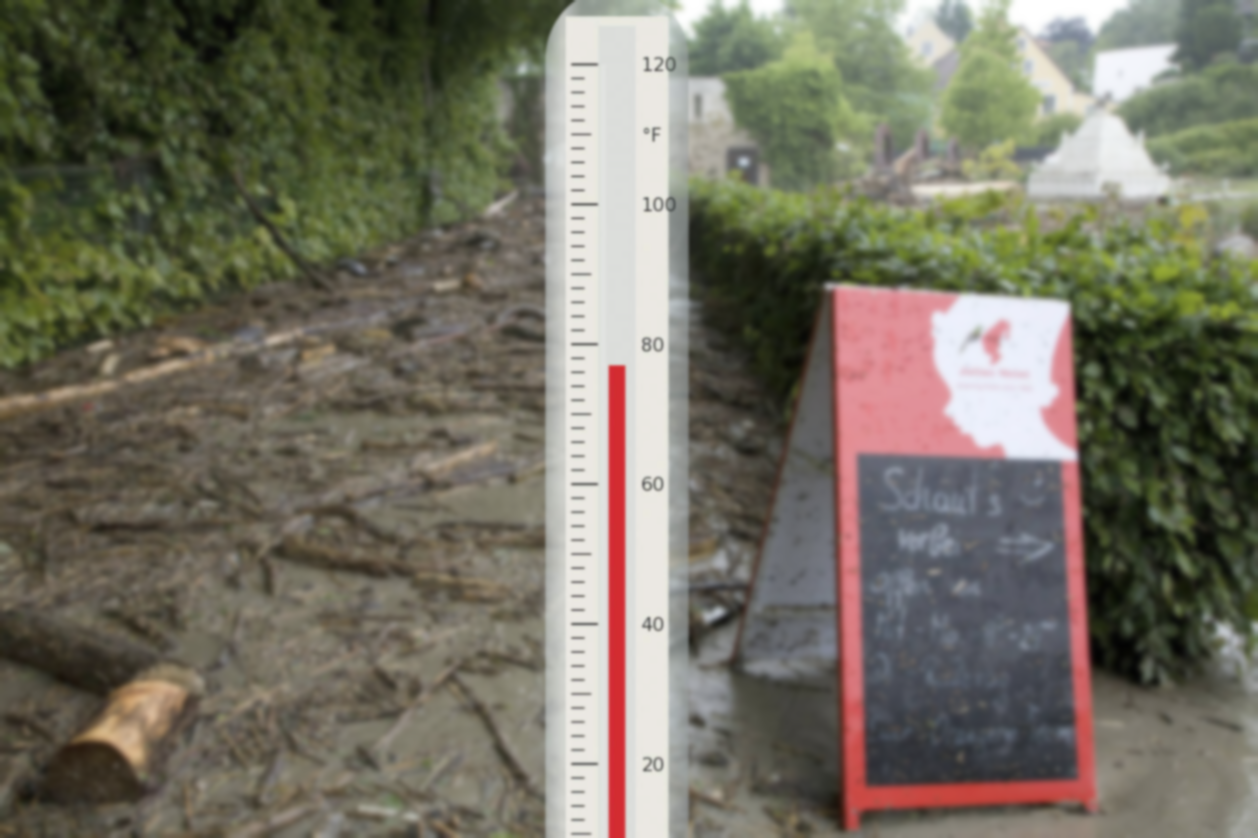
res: 77; °F
